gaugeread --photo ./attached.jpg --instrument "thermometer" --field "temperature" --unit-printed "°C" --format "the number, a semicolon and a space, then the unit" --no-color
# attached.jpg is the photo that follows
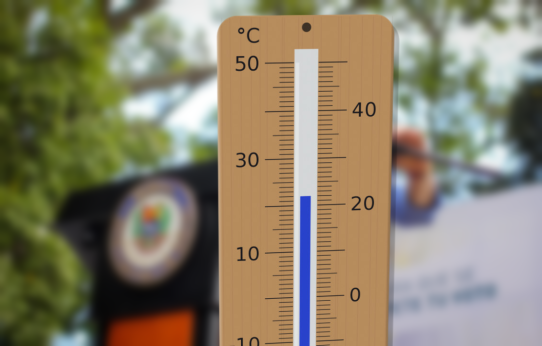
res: 22; °C
